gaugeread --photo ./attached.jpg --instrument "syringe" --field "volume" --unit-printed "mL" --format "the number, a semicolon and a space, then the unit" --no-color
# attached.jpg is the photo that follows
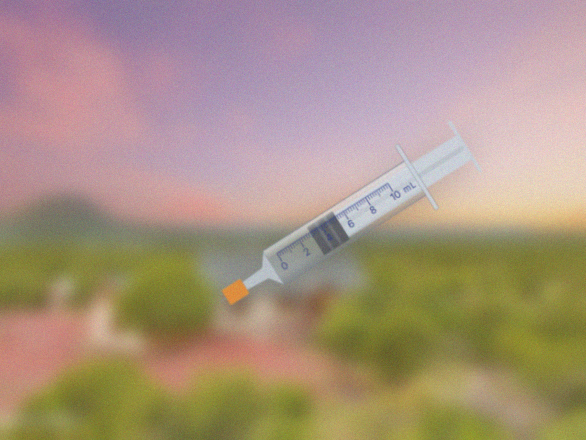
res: 3; mL
